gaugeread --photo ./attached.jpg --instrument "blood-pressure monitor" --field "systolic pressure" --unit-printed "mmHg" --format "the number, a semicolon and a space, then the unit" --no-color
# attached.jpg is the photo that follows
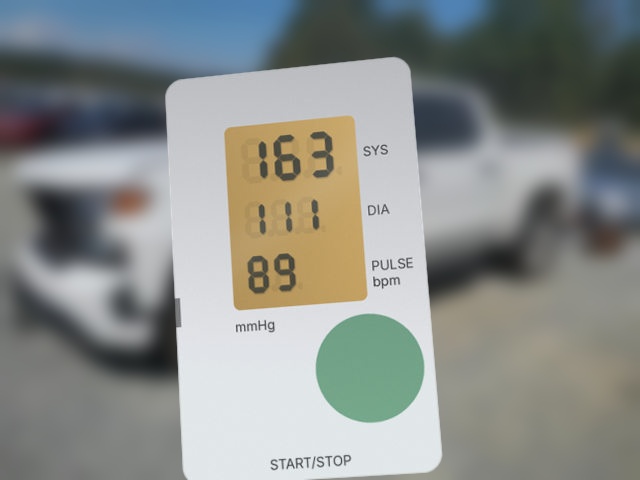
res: 163; mmHg
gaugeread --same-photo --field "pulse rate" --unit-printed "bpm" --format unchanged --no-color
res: 89; bpm
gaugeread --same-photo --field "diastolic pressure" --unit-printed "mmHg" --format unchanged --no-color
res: 111; mmHg
